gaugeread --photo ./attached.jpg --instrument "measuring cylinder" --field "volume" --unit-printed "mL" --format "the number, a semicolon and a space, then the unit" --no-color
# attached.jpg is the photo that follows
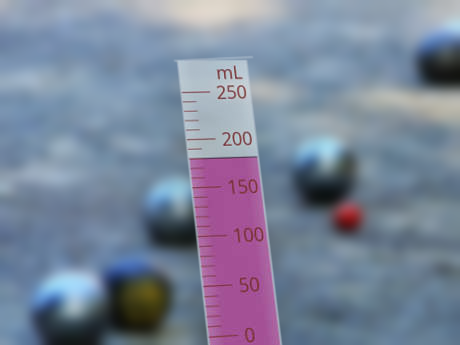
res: 180; mL
